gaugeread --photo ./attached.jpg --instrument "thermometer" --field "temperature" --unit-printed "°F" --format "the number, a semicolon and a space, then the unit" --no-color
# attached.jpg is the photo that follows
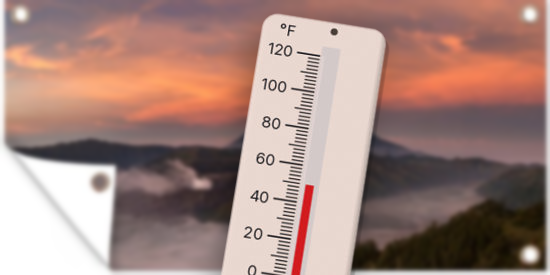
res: 50; °F
